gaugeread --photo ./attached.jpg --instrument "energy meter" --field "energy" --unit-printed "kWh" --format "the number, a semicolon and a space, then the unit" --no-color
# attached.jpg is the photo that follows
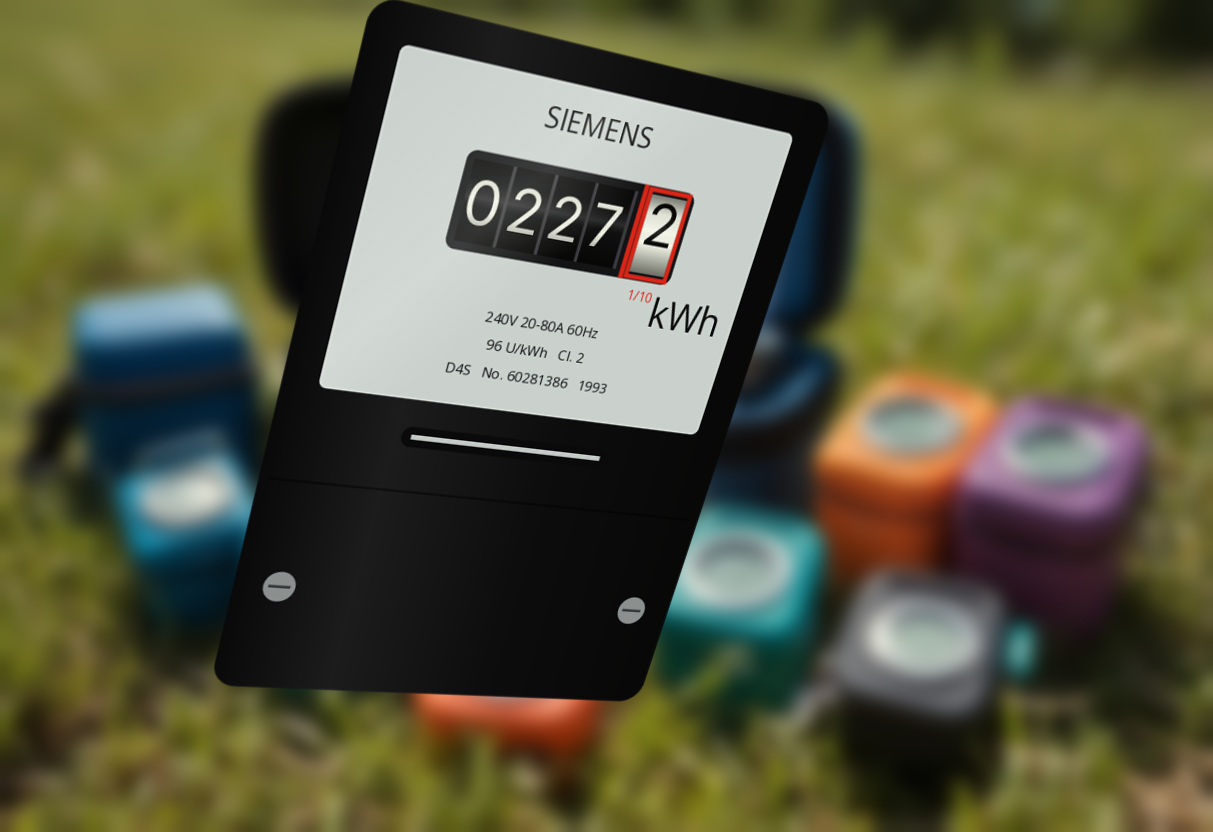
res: 227.2; kWh
